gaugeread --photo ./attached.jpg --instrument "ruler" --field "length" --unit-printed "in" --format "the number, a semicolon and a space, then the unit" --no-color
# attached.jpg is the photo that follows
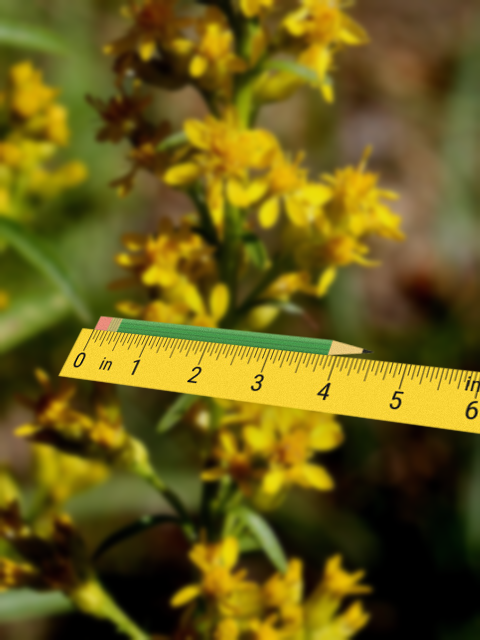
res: 4.5; in
